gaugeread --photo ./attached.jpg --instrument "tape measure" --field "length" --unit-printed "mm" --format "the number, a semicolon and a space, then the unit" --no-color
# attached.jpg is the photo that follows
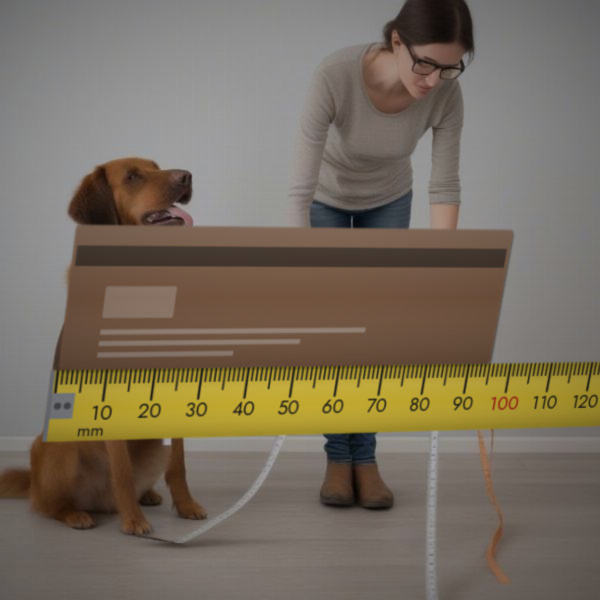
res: 95; mm
